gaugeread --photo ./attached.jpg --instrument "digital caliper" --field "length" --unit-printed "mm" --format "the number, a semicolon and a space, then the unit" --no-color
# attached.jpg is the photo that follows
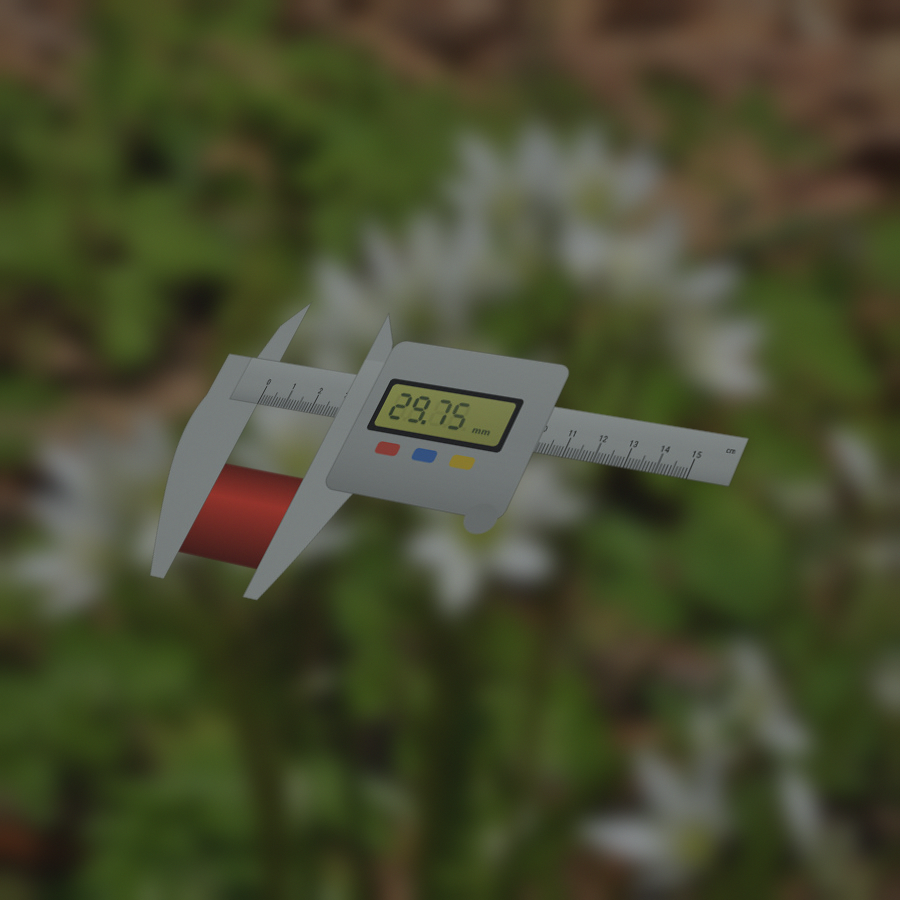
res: 29.75; mm
